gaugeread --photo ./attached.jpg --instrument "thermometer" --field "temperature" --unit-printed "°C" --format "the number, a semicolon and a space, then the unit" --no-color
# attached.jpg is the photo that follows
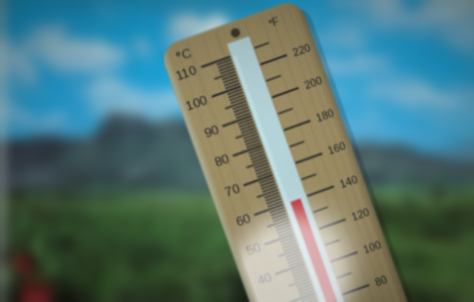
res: 60; °C
